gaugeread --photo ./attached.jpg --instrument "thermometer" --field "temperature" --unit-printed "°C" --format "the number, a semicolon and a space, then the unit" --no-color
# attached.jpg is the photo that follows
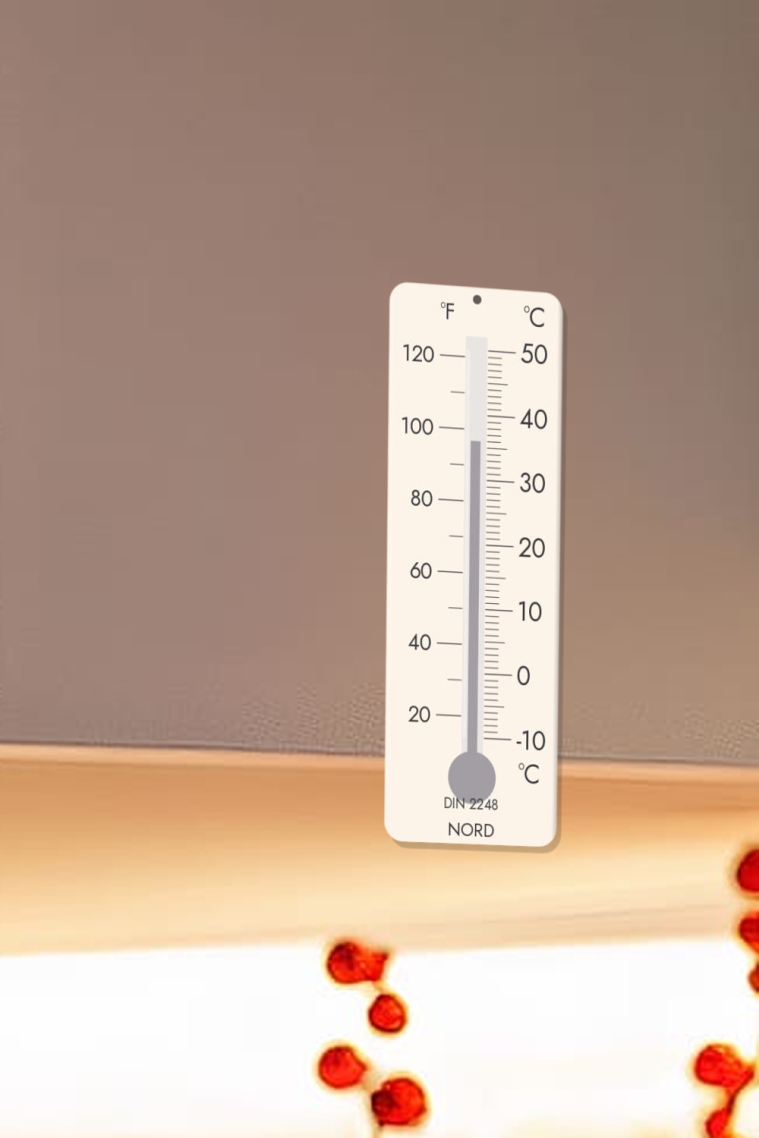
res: 36; °C
